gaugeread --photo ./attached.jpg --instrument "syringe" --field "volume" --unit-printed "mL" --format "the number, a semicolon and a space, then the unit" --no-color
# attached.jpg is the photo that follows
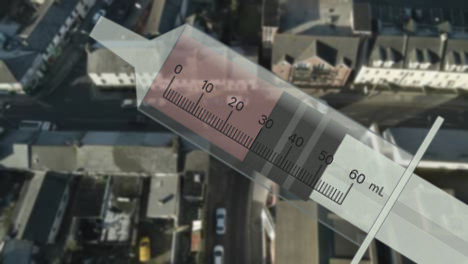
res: 30; mL
